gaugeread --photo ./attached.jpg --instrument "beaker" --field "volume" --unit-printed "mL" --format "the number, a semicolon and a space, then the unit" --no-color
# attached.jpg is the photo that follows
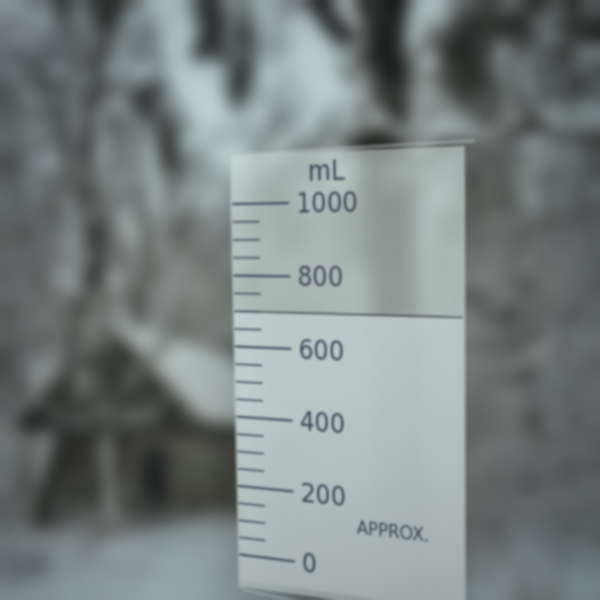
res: 700; mL
